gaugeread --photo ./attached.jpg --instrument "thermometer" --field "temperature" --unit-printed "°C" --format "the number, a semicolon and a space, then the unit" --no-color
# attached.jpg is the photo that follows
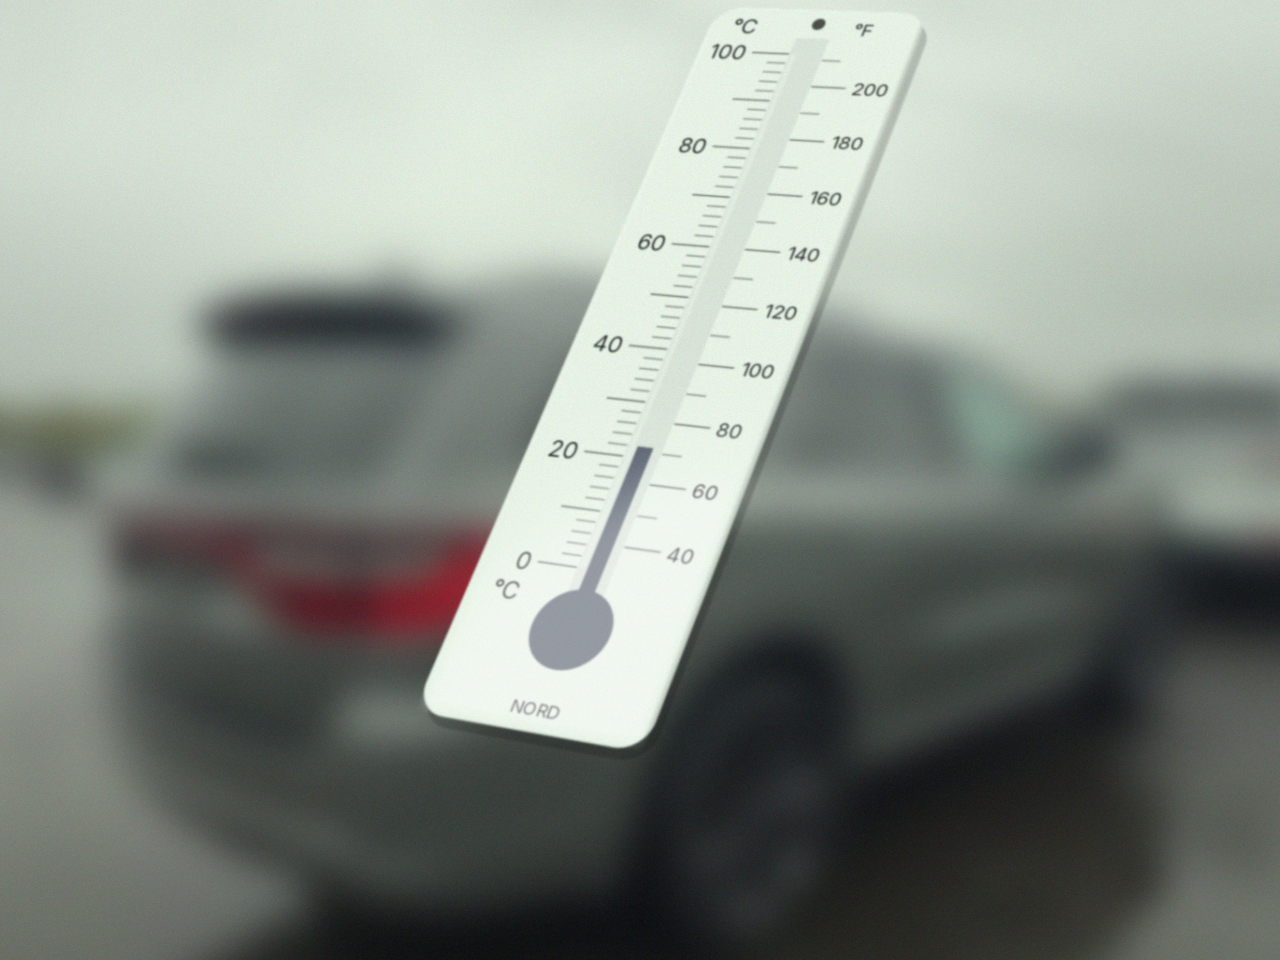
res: 22; °C
